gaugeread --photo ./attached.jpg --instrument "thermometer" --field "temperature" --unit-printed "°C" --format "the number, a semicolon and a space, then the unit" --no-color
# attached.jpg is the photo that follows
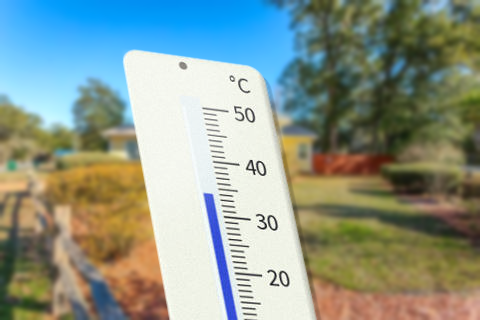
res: 34; °C
